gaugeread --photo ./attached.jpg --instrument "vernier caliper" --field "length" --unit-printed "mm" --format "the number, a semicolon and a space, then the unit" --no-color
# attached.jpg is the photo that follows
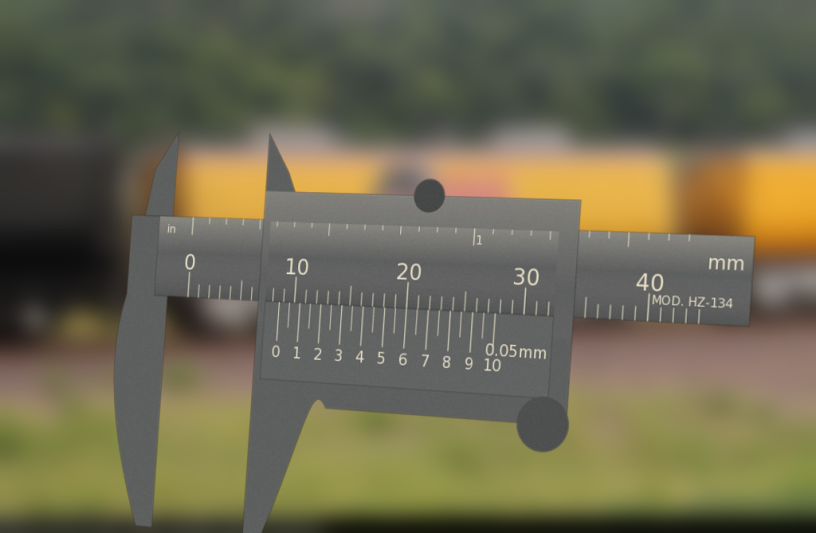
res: 8.6; mm
